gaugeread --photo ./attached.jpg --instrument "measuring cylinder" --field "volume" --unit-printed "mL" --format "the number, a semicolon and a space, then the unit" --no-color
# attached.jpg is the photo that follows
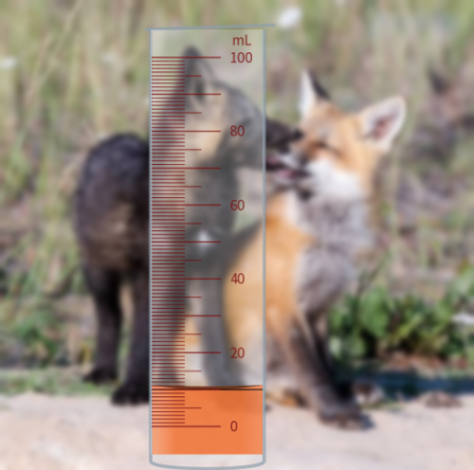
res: 10; mL
